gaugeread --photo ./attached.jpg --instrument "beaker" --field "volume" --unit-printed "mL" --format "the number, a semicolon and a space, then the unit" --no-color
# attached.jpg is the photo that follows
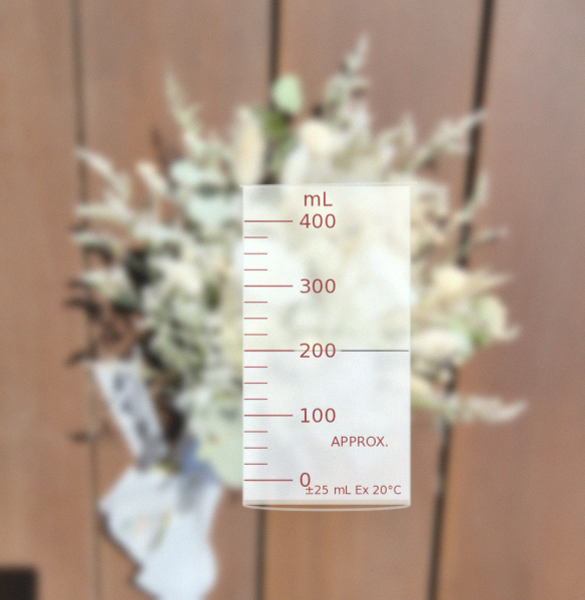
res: 200; mL
